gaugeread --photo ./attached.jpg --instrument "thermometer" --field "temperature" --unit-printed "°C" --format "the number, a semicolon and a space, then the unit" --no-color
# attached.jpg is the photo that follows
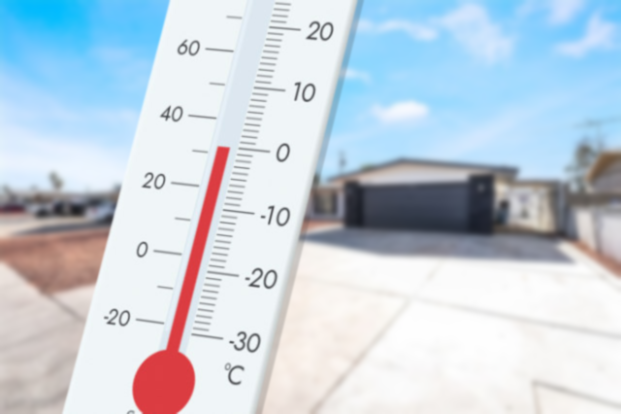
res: 0; °C
